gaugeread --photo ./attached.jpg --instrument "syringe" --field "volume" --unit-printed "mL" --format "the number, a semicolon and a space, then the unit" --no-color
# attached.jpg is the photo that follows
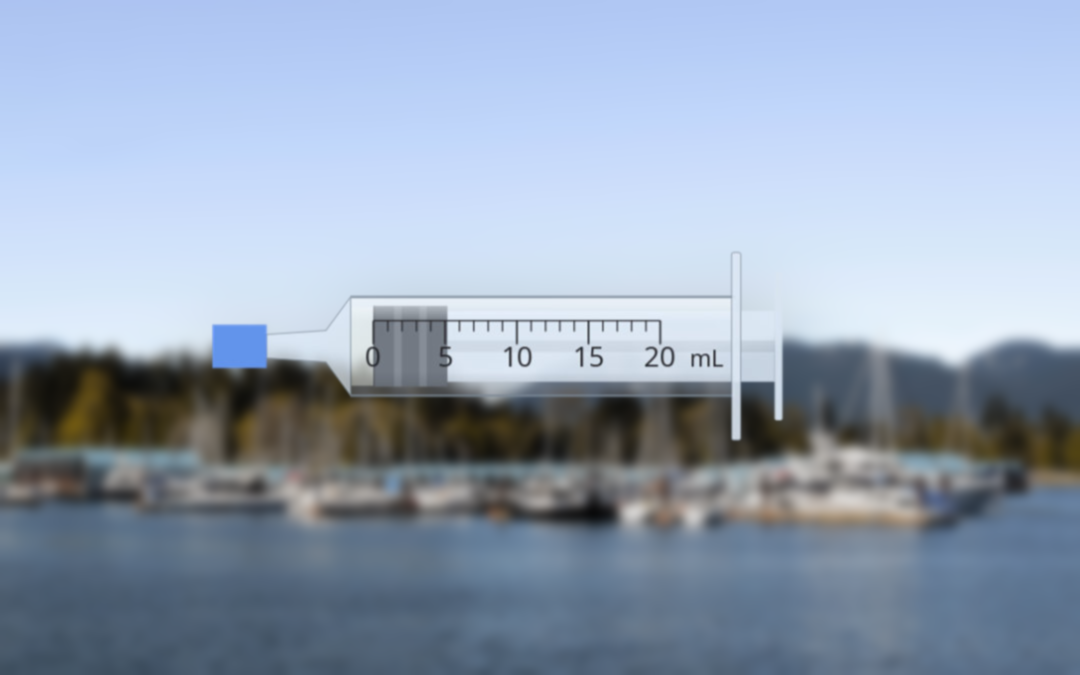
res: 0; mL
